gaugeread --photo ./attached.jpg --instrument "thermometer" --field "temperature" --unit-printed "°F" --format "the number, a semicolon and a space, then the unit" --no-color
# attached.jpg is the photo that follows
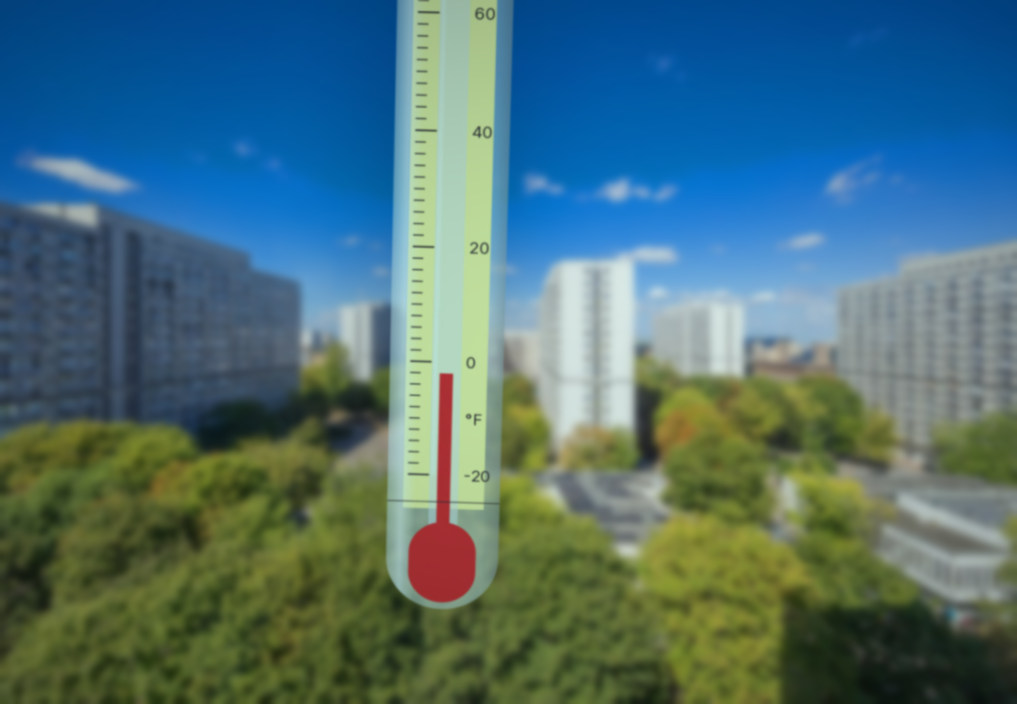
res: -2; °F
